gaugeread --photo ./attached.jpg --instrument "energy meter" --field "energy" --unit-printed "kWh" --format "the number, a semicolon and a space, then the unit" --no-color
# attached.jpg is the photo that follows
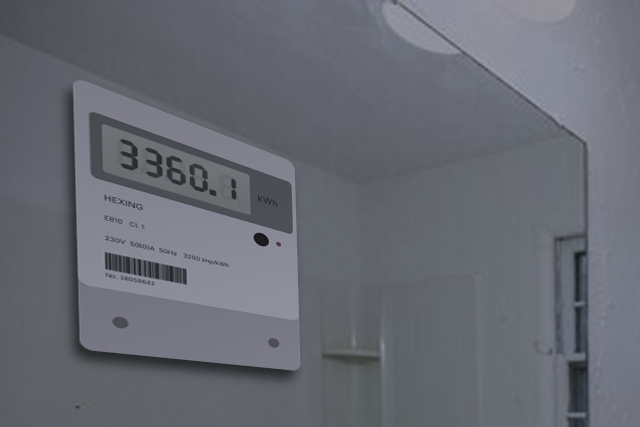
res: 3360.1; kWh
